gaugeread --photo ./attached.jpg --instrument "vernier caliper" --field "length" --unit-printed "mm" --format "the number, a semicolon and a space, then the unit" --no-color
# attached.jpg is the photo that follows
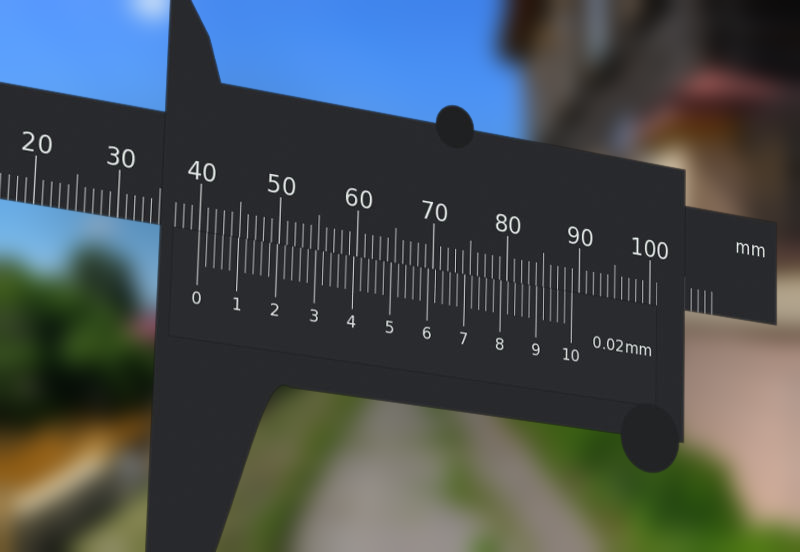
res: 40.0; mm
